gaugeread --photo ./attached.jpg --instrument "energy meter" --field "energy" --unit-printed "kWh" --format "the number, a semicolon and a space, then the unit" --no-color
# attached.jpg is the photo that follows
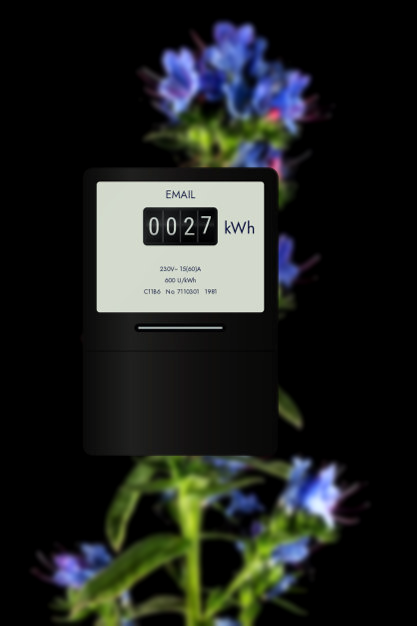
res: 27; kWh
